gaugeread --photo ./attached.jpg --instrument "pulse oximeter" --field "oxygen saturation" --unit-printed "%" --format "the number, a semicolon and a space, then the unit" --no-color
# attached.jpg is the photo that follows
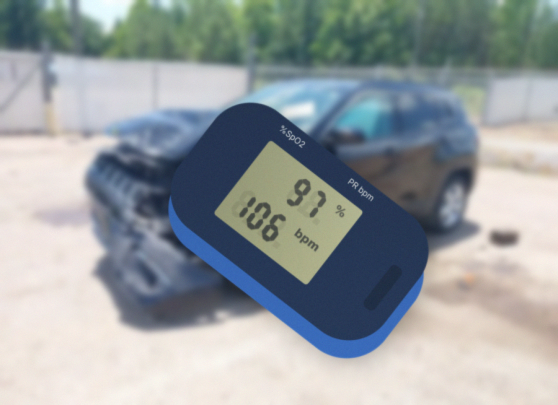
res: 97; %
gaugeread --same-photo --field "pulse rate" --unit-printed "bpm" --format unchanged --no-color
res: 106; bpm
